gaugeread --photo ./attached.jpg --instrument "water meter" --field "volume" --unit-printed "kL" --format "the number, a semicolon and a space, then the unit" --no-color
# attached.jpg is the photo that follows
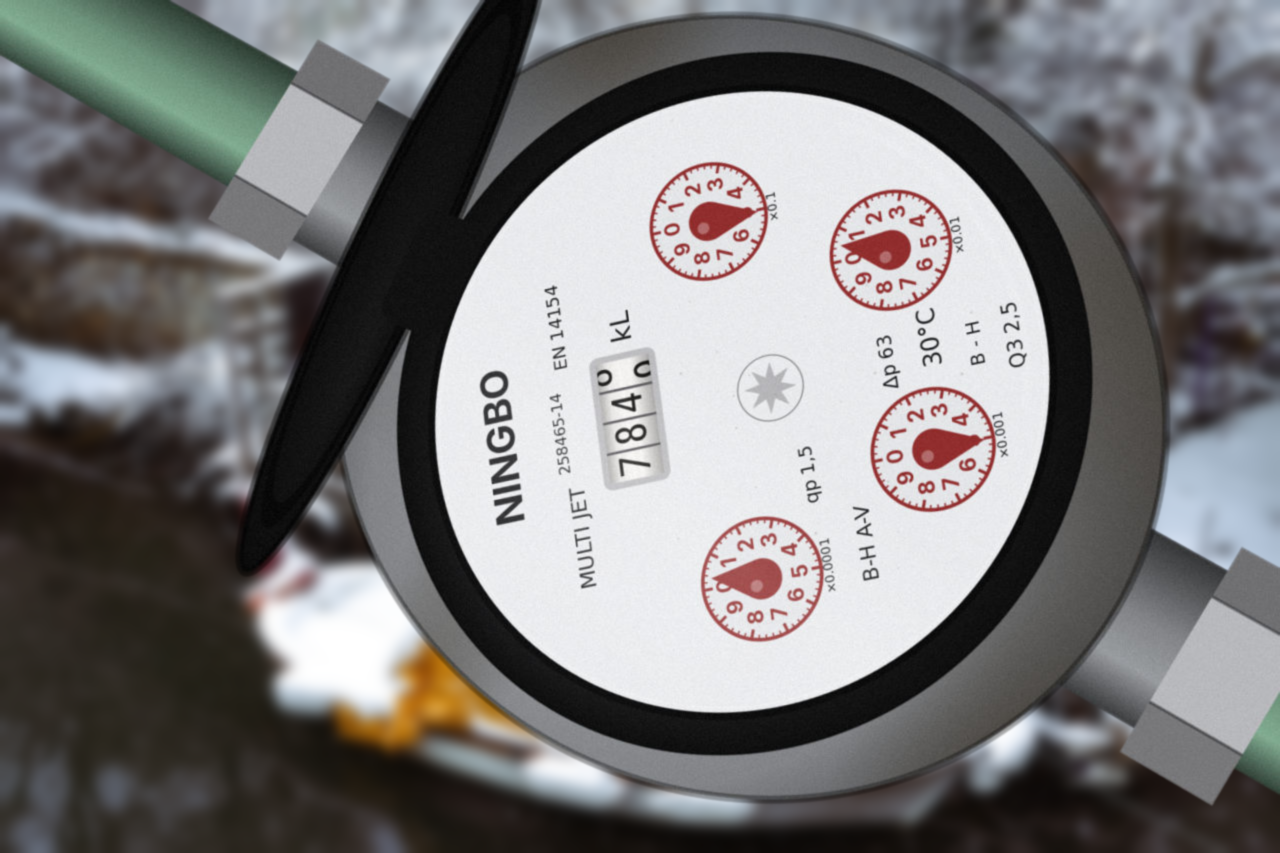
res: 7848.5050; kL
